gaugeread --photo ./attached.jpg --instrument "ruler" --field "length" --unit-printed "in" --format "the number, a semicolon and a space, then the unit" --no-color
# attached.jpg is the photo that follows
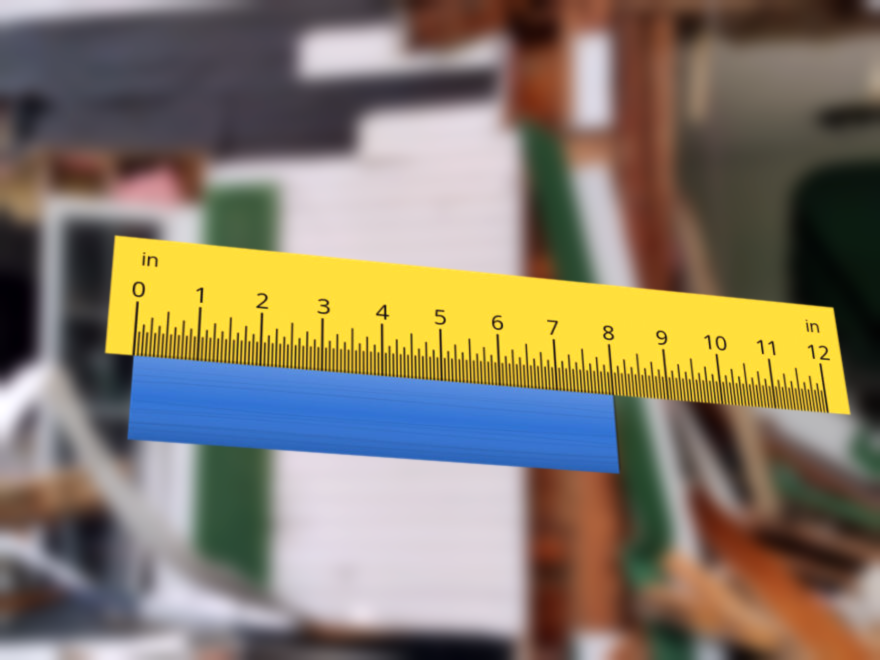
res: 8; in
